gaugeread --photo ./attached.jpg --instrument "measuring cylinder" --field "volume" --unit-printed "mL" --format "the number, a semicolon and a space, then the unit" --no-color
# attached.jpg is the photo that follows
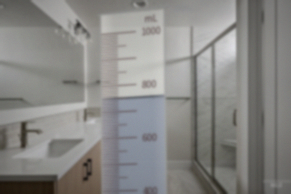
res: 750; mL
